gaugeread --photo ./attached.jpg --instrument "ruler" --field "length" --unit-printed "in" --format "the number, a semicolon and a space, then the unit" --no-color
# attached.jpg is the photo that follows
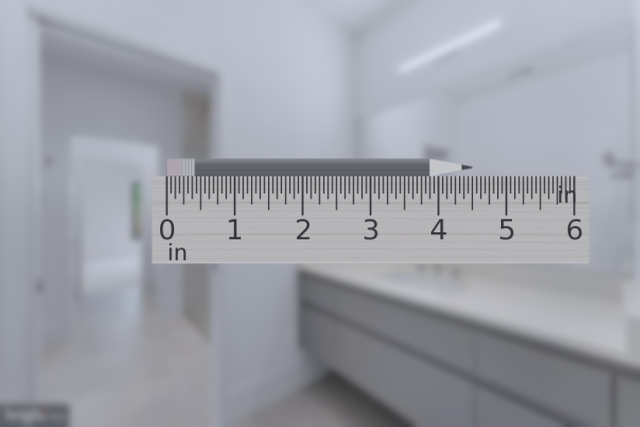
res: 4.5; in
